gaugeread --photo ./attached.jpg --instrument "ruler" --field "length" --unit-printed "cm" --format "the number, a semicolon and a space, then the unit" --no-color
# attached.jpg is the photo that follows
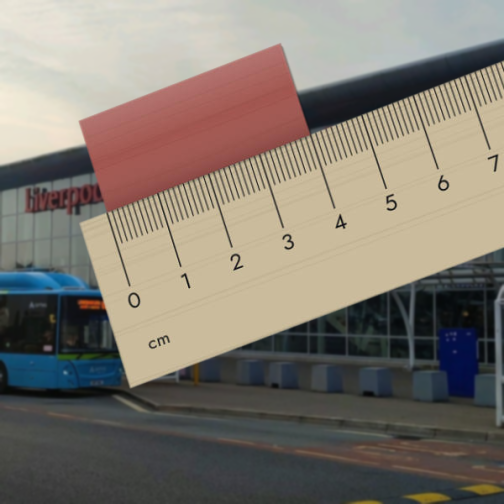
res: 4; cm
